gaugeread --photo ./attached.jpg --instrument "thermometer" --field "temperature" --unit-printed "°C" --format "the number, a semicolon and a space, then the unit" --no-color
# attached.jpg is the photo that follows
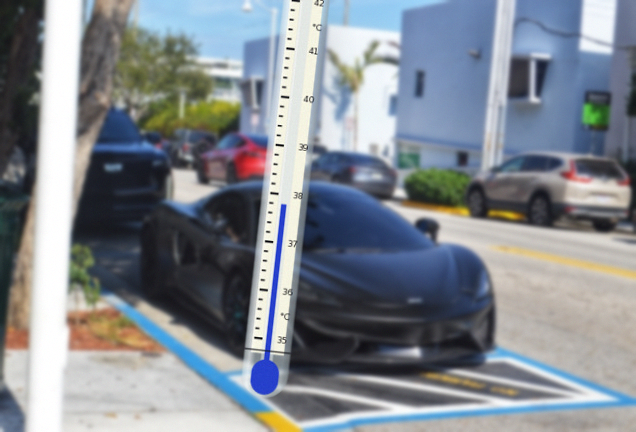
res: 37.8; °C
